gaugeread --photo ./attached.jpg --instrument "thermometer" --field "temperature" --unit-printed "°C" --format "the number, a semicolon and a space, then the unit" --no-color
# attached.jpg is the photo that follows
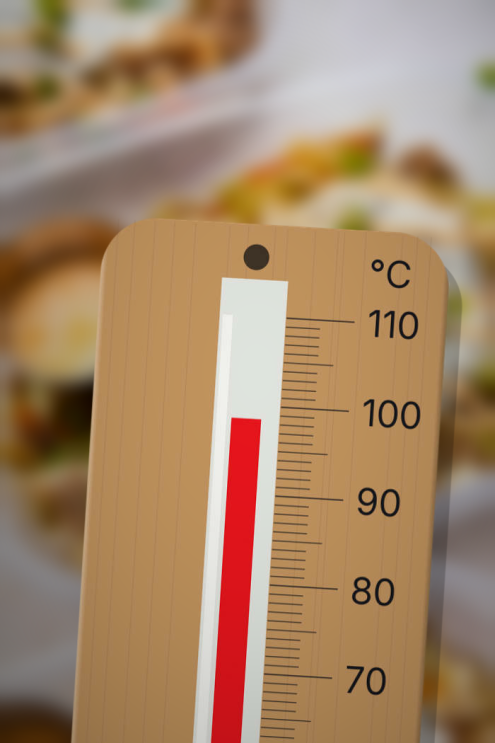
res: 98.5; °C
